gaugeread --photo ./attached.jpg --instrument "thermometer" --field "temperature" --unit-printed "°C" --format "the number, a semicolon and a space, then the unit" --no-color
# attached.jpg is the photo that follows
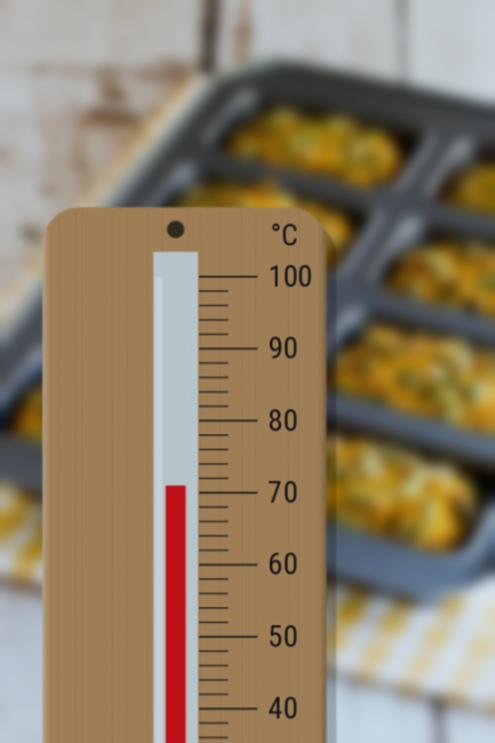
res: 71; °C
